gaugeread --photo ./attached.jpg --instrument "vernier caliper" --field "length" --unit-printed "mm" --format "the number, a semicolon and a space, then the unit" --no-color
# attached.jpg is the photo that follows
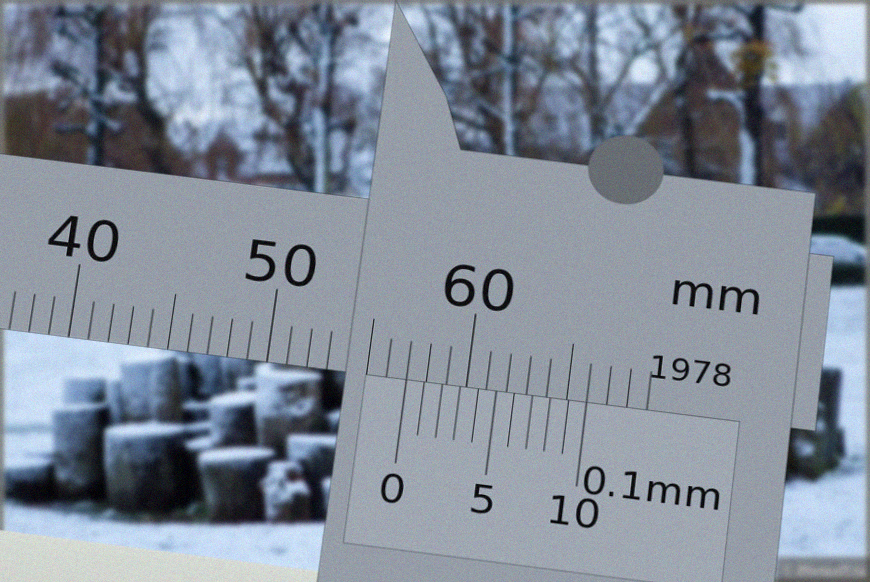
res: 57.0; mm
